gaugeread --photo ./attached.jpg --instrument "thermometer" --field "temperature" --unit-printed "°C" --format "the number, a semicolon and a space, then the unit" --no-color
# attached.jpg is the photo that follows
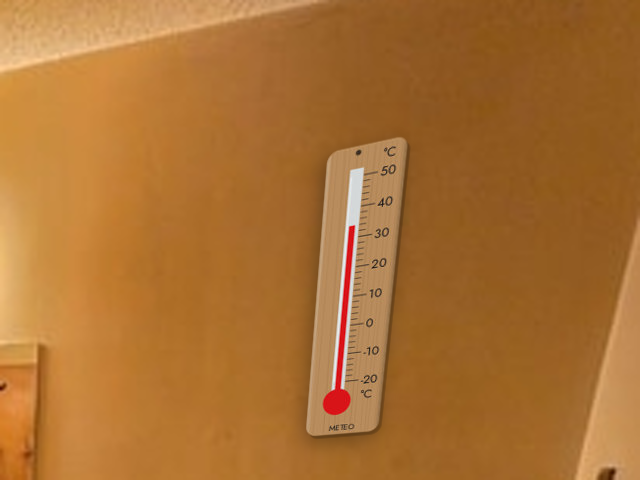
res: 34; °C
